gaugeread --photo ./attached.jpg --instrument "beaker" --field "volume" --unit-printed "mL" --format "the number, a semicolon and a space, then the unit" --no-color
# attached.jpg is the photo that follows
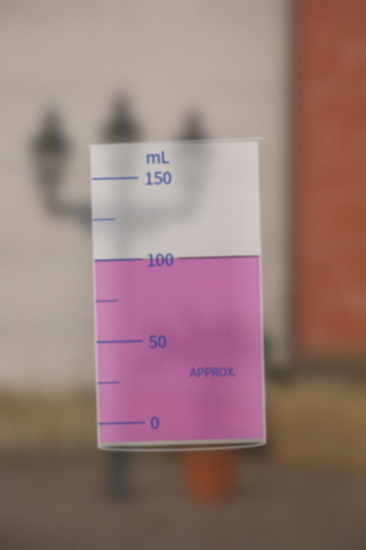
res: 100; mL
